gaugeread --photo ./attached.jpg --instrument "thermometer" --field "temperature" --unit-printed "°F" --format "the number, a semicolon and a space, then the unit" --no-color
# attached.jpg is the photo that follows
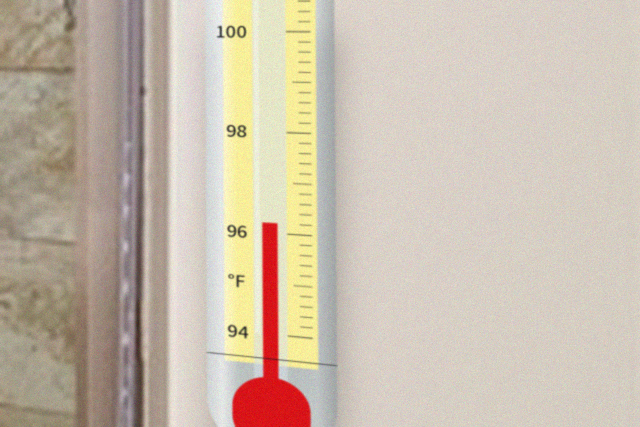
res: 96.2; °F
